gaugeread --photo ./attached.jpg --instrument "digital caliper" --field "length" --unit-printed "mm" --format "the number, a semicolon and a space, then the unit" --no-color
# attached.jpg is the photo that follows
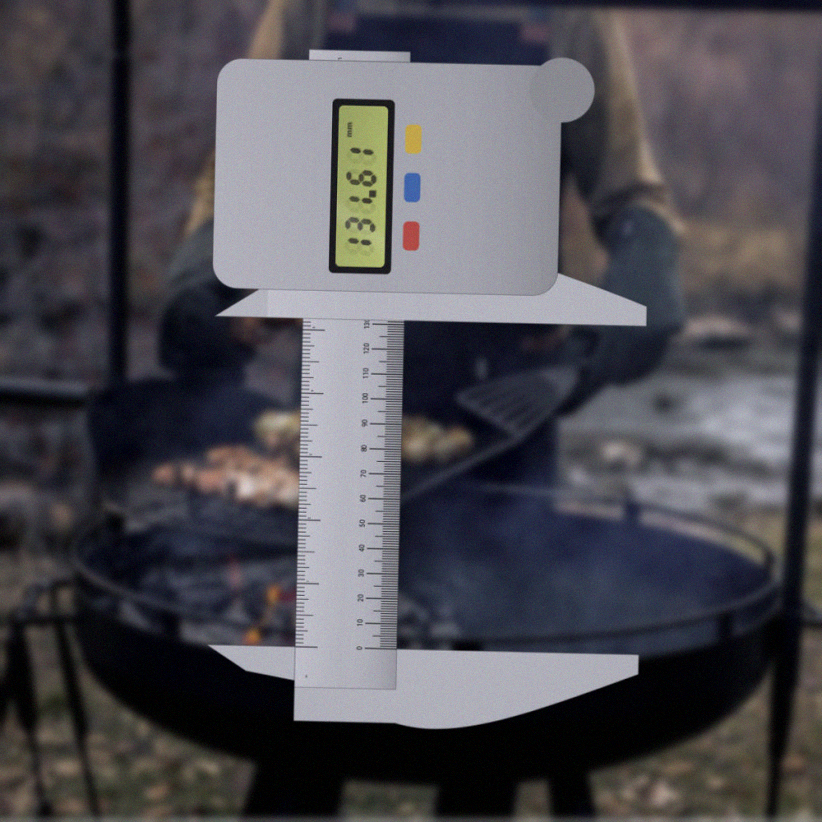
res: 131.61; mm
